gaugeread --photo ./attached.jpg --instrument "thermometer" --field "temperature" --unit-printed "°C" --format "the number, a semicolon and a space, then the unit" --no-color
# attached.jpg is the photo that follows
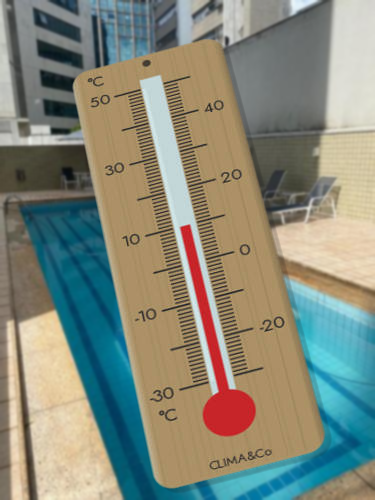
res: 10; °C
